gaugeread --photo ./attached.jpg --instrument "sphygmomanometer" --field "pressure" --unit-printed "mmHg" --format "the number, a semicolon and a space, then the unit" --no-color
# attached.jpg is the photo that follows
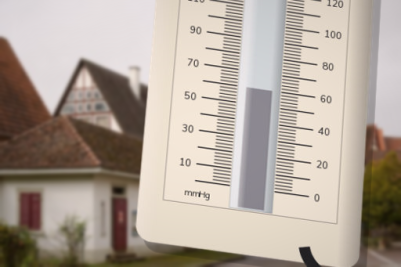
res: 60; mmHg
